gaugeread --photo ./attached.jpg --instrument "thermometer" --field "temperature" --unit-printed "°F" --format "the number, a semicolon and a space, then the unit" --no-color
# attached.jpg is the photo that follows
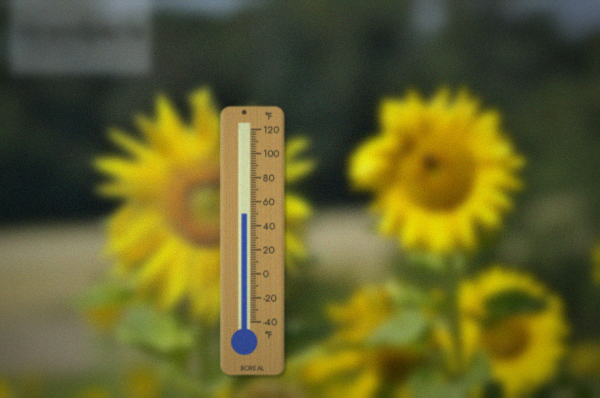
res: 50; °F
